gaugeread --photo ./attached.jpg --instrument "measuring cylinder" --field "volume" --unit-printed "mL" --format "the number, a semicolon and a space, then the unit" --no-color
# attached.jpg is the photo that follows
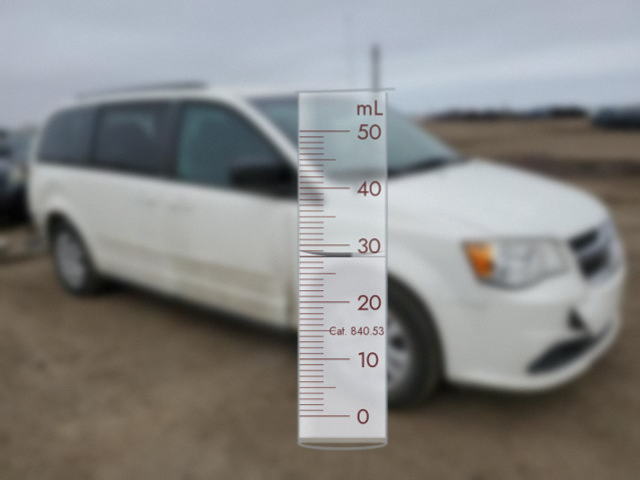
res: 28; mL
